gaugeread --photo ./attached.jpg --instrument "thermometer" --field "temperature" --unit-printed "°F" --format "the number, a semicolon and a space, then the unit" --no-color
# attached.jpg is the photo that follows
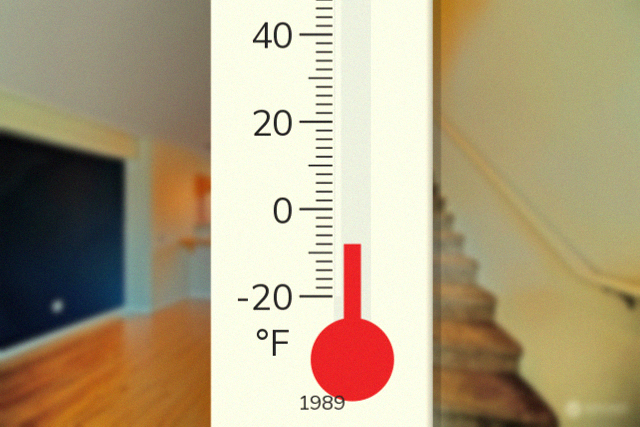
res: -8; °F
